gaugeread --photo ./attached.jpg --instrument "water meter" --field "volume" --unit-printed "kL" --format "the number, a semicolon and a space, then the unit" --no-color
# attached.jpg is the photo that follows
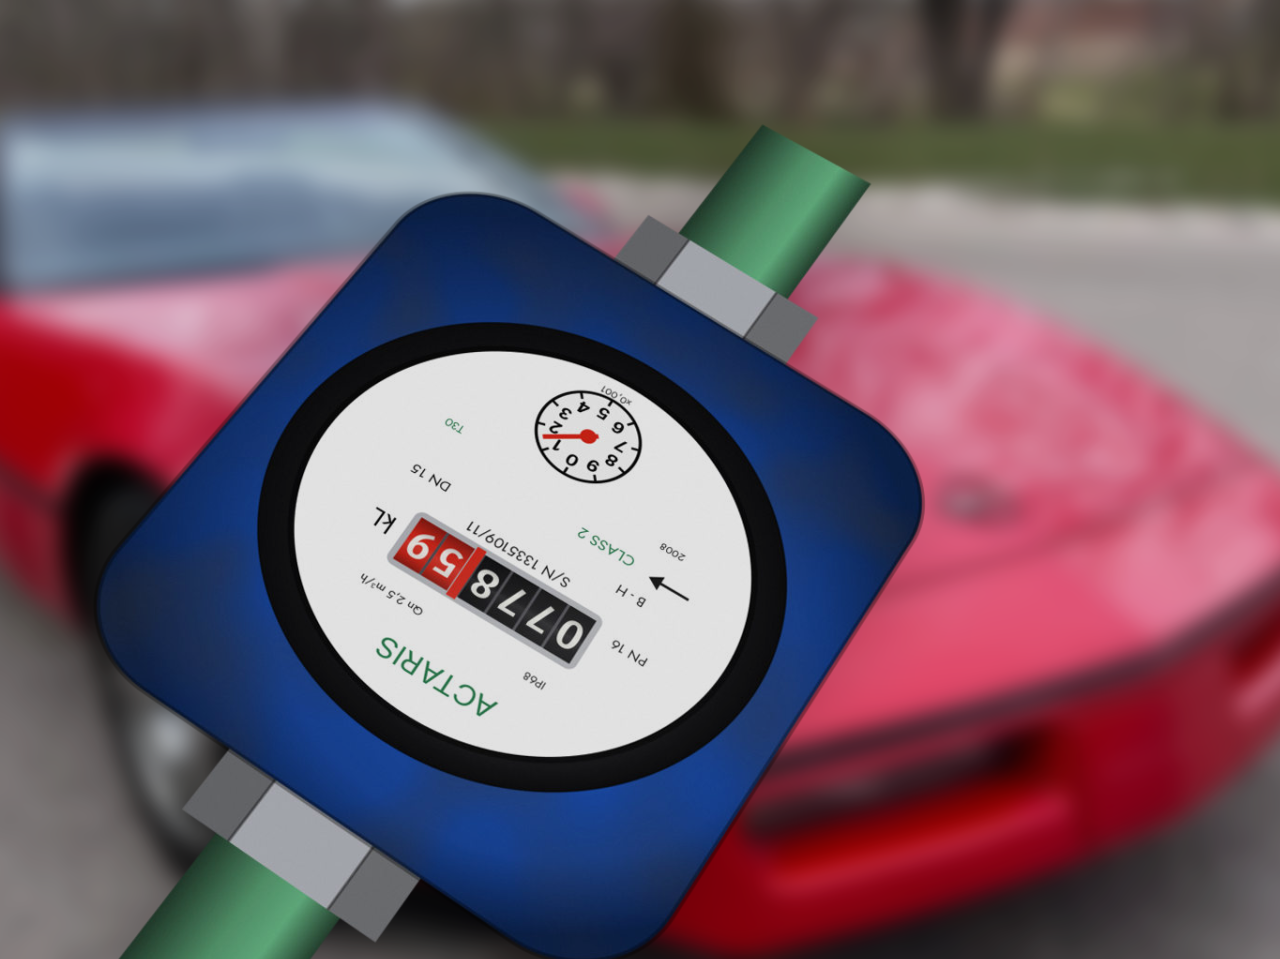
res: 778.591; kL
